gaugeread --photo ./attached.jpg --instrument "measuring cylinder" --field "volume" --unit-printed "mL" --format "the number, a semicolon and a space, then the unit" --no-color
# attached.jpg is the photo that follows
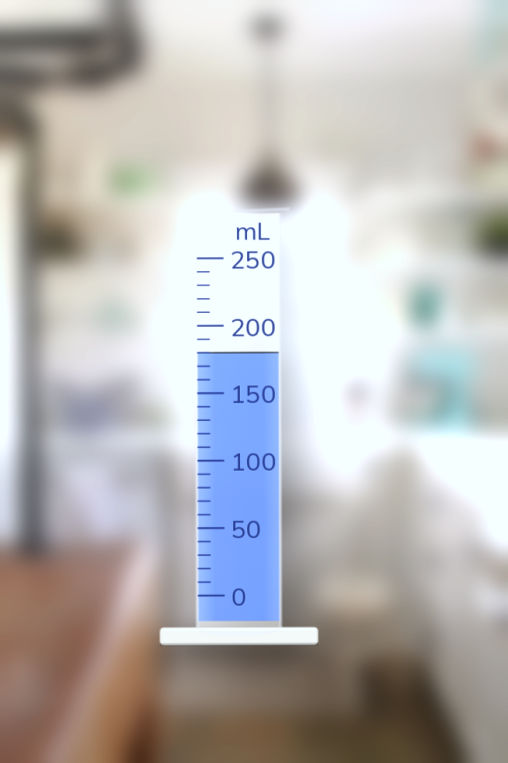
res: 180; mL
